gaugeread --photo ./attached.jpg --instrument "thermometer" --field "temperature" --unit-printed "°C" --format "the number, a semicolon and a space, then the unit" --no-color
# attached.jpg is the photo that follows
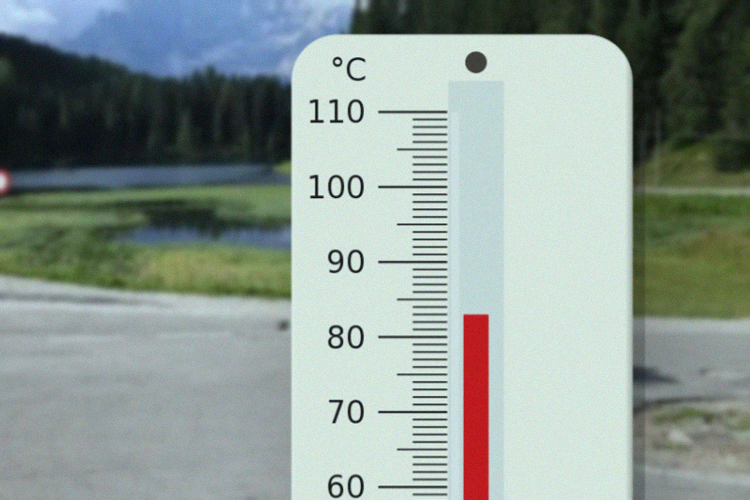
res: 83; °C
